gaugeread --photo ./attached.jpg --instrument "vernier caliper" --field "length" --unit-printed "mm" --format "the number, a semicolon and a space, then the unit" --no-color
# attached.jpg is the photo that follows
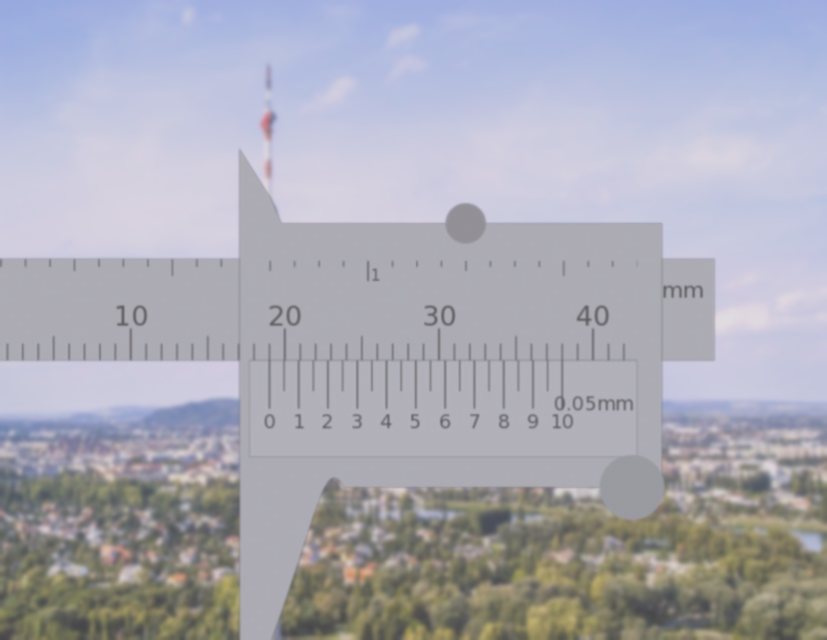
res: 19.0; mm
